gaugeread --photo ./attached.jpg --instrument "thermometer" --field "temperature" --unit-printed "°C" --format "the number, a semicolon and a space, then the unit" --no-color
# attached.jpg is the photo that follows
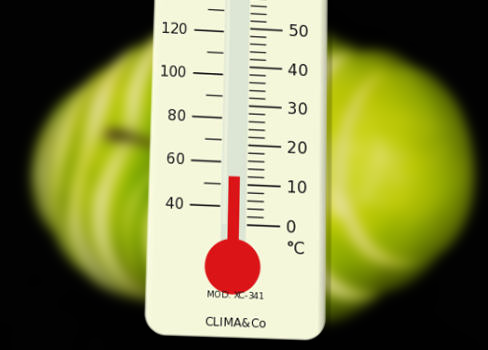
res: 12; °C
